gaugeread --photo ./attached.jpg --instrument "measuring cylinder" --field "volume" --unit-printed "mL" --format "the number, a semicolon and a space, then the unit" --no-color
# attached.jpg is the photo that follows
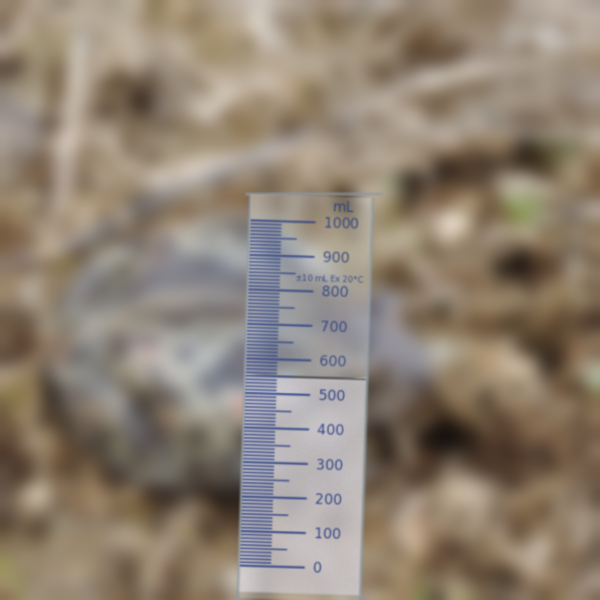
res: 550; mL
